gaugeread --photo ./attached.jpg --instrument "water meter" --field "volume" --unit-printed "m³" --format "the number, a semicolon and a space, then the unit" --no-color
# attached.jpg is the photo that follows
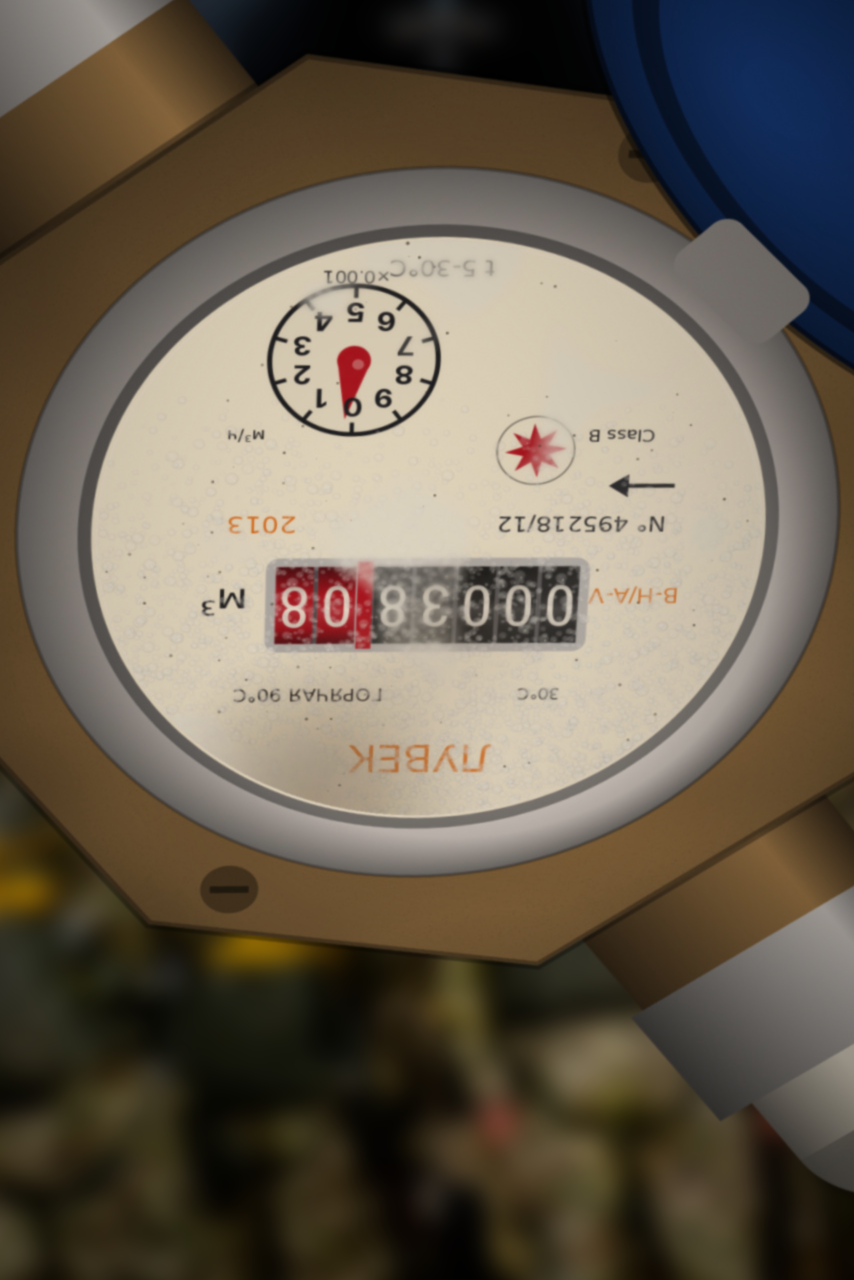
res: 38.080; m³
